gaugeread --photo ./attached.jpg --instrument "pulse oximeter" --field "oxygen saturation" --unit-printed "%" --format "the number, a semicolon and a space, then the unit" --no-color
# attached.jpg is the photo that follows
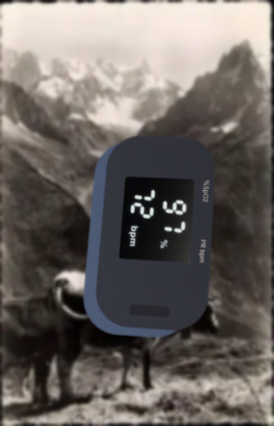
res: 97; %
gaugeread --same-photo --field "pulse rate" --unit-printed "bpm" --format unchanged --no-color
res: 72; bpm
